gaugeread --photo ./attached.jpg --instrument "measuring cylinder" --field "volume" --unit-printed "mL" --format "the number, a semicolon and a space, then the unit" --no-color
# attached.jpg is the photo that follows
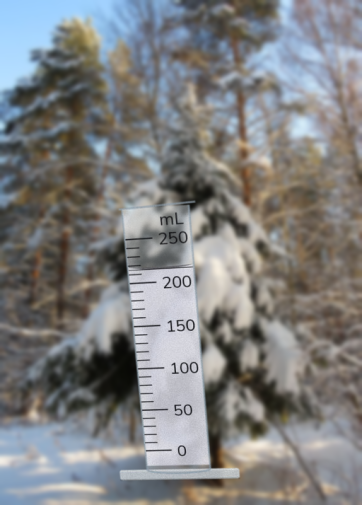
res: 215; mL
